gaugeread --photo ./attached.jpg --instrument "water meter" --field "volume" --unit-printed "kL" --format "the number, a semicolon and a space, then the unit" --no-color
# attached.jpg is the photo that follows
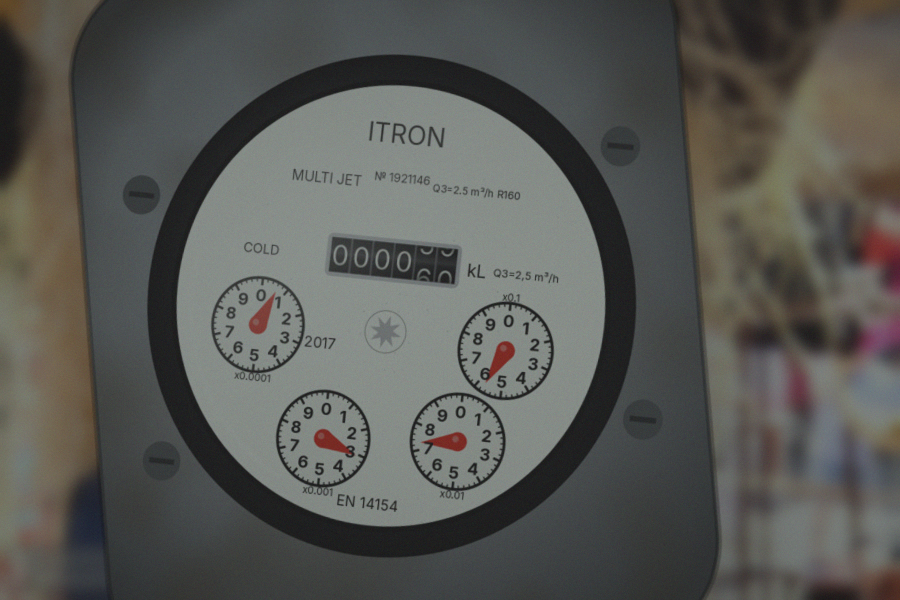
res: 59.5730; kL
